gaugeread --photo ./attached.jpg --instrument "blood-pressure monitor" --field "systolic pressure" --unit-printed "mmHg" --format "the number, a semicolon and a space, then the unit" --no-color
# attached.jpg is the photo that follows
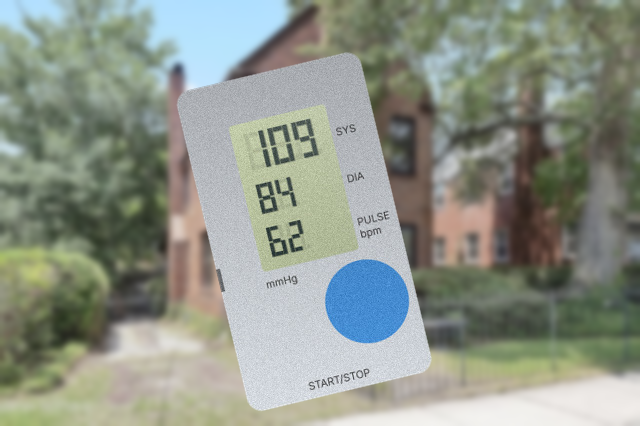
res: 109; mmHg
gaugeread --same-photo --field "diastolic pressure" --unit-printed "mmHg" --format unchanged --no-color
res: 84; mmHg
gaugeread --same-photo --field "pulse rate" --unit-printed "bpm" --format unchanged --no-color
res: 62; bpm
